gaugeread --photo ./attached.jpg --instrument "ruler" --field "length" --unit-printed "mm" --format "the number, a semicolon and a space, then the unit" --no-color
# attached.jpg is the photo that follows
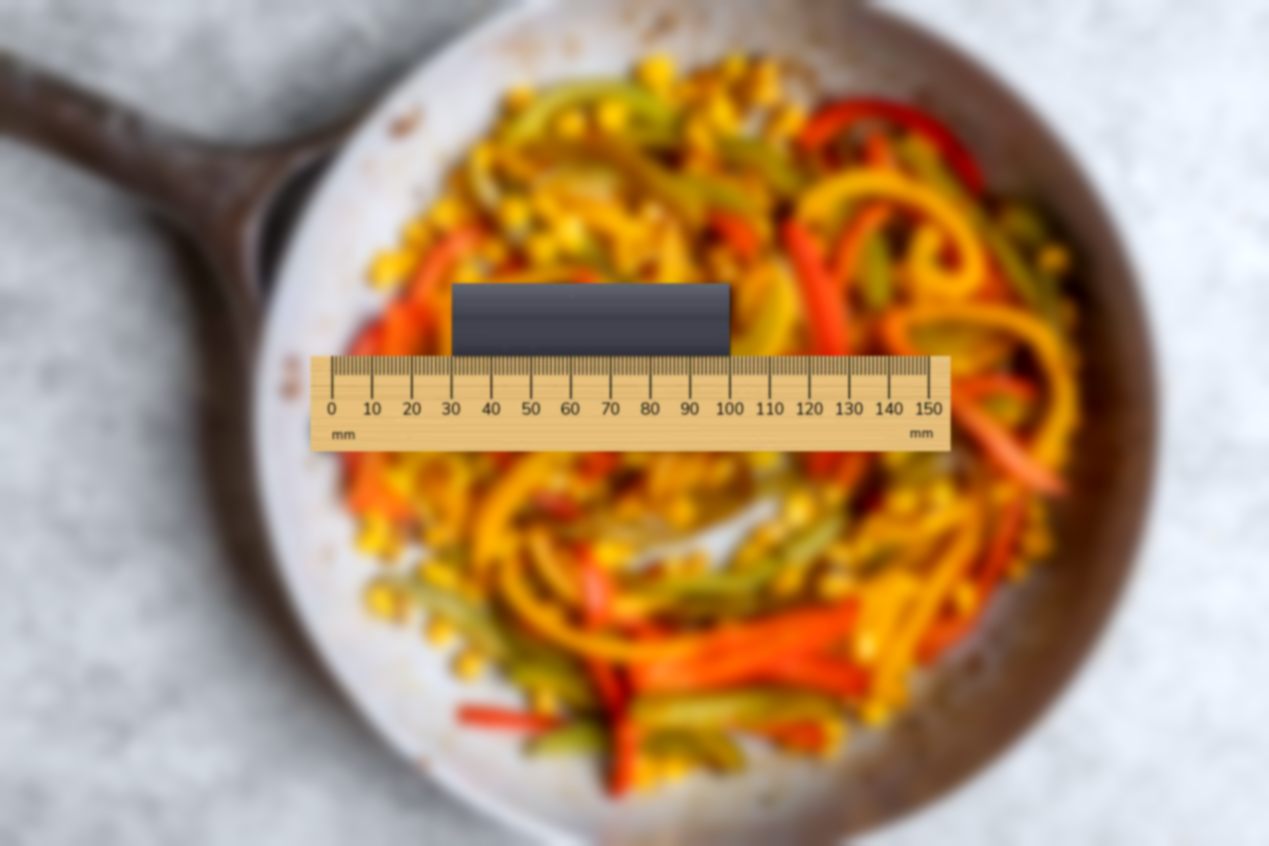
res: 70; mm
